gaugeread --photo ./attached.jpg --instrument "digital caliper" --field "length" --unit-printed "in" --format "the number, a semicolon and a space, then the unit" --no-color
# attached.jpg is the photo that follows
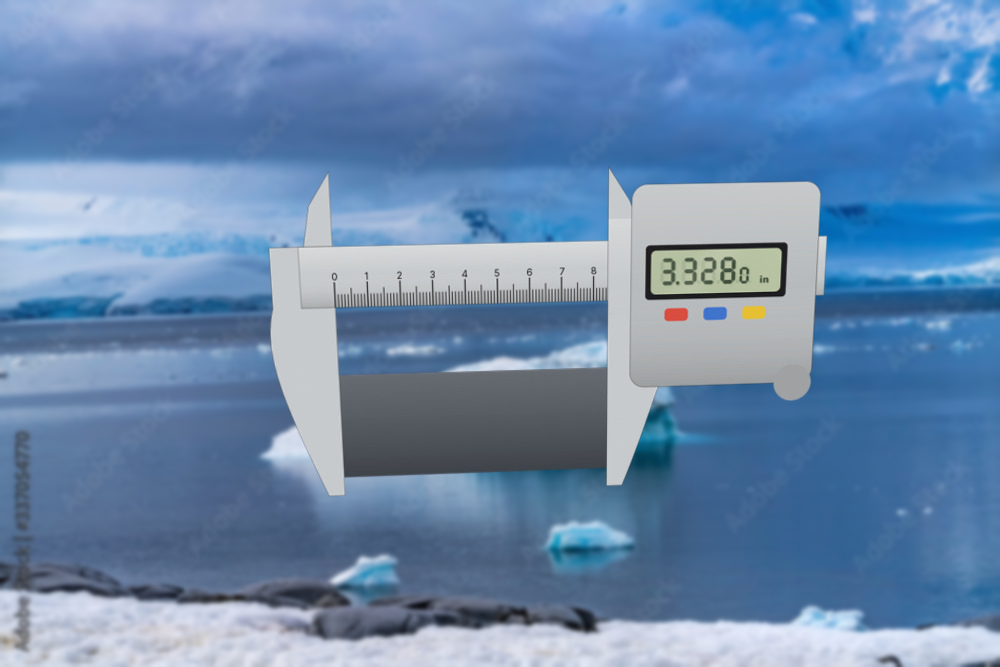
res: 3.3280; in
